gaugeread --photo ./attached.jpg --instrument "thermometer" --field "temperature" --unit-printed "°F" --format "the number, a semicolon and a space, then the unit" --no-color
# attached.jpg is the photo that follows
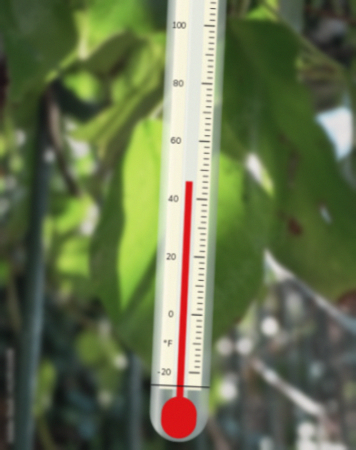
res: 46; °F
